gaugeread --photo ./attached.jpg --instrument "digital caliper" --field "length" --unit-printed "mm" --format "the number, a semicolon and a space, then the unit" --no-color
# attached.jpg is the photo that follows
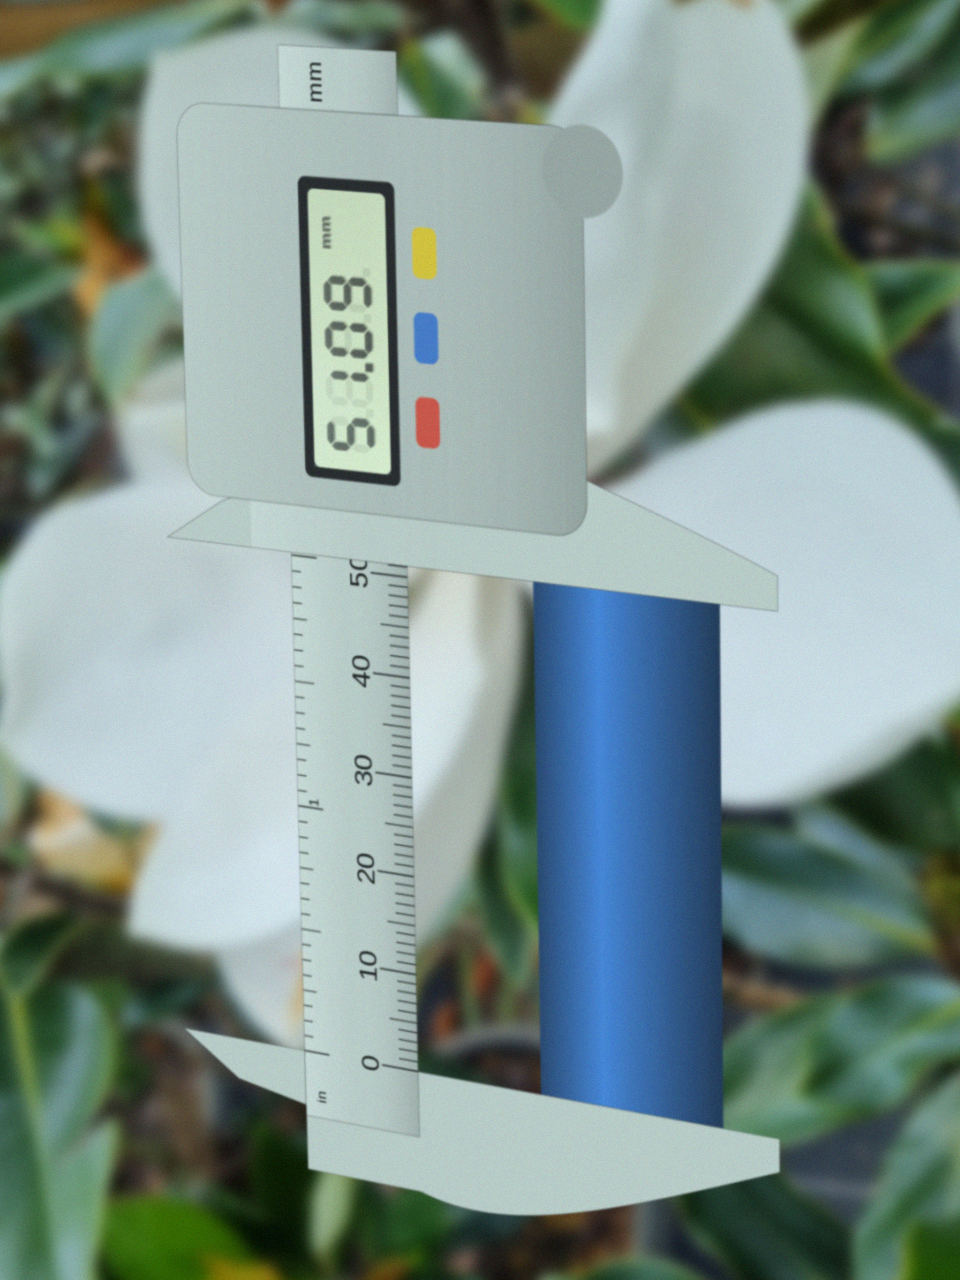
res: 51.09; mm
